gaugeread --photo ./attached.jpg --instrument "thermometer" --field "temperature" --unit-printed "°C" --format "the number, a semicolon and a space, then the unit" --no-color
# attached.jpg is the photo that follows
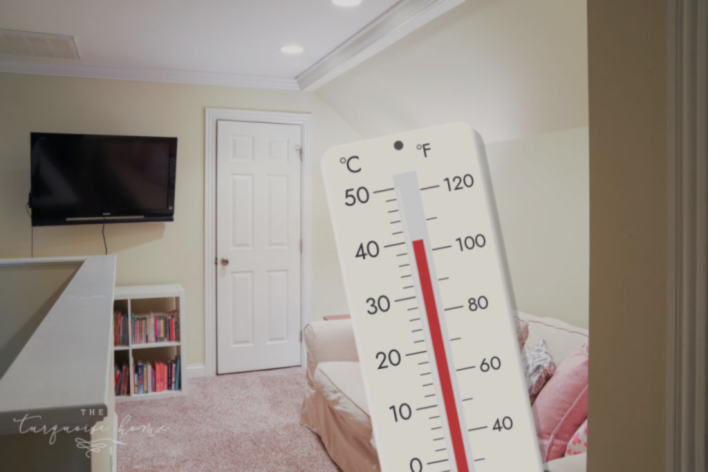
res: 40; °C
